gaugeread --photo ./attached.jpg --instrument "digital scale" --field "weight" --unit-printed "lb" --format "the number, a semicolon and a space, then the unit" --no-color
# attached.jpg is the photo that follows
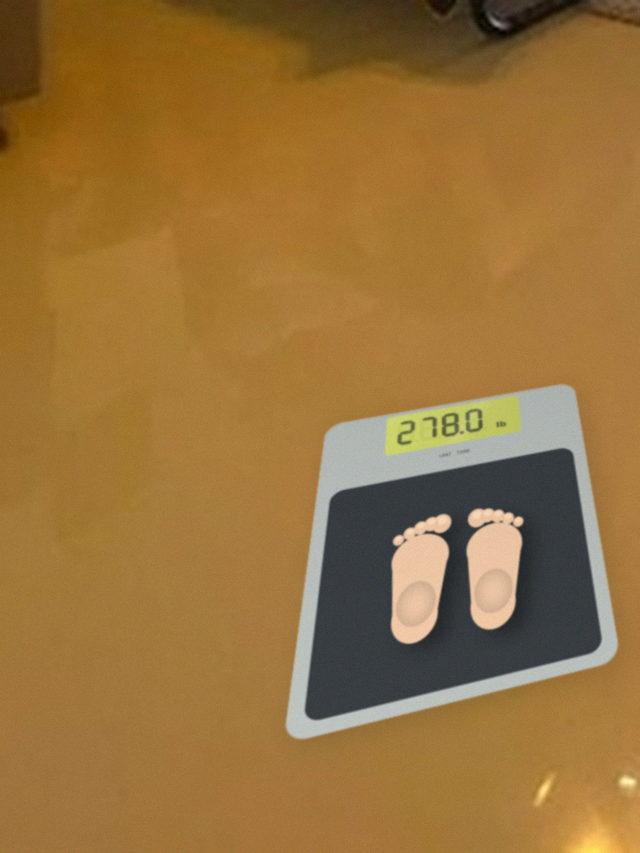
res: 278.0; lb
